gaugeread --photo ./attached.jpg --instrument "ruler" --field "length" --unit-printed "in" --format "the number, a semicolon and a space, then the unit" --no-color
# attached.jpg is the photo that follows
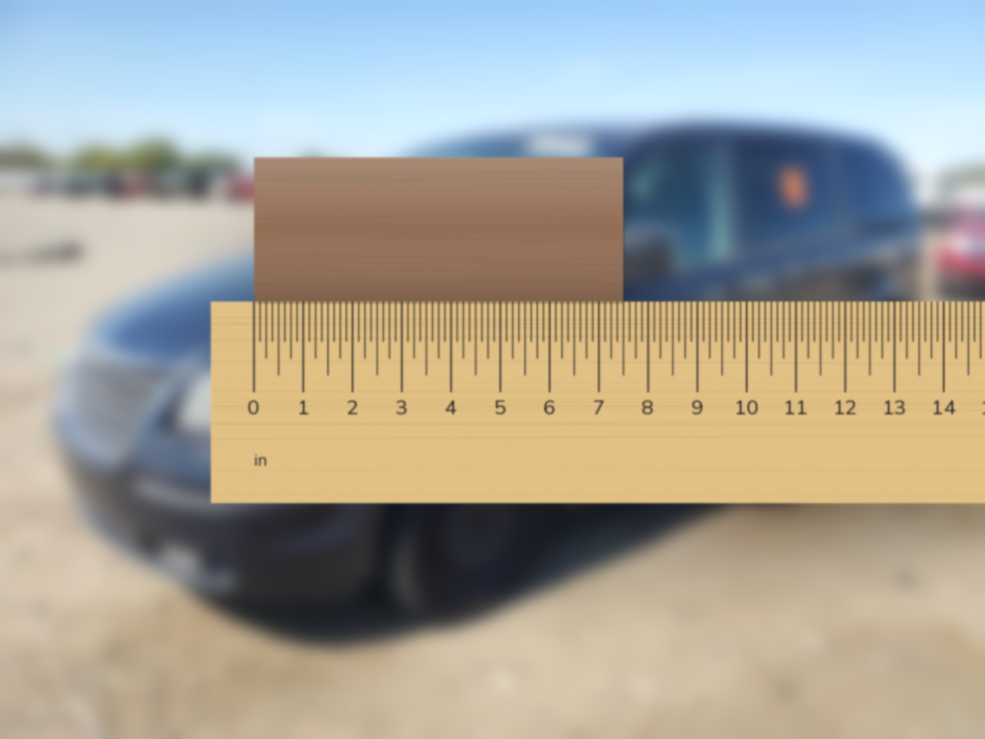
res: 7.5; in
